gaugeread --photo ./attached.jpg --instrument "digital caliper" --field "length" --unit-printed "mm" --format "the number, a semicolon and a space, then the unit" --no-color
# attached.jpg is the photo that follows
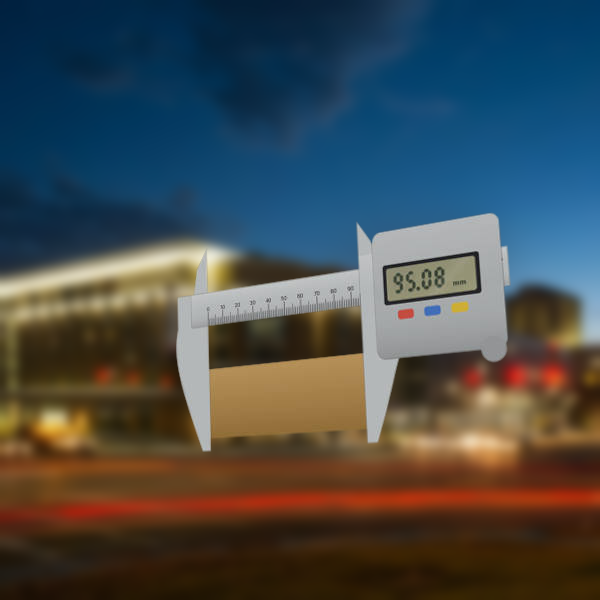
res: 95.08; mm
